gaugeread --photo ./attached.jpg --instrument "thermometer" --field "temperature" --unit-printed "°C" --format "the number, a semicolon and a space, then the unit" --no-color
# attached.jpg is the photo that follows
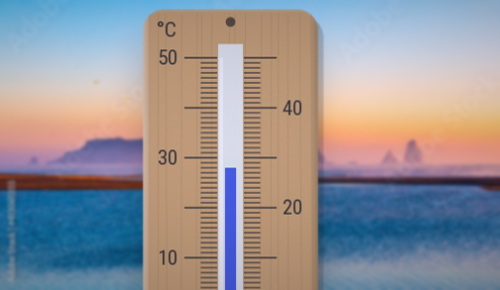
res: 28; °C
